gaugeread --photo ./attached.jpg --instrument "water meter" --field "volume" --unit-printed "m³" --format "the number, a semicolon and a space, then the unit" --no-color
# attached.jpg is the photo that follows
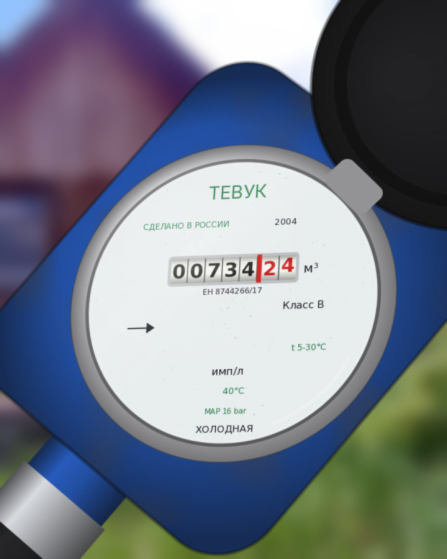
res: 734.24; m³
